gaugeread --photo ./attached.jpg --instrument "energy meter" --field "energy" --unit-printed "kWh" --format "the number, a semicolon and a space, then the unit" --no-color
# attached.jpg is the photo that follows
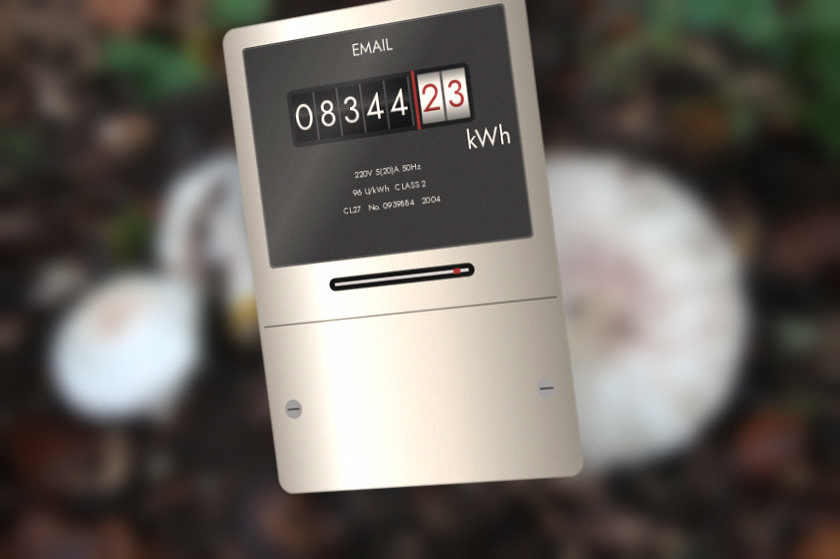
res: 8344.23; kWh
